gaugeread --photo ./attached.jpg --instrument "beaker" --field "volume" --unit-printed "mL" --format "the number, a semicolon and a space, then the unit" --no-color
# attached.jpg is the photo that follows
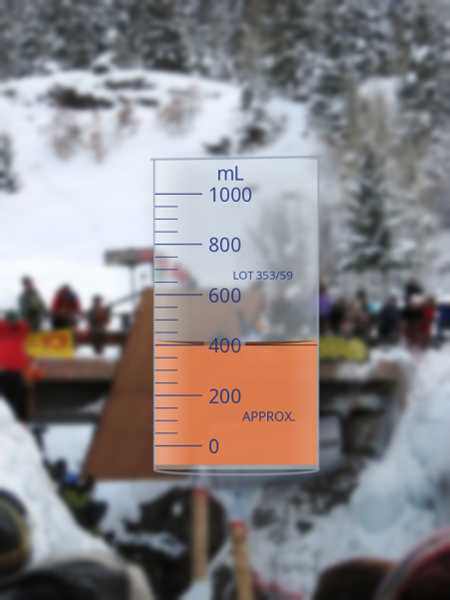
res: 400; mL
